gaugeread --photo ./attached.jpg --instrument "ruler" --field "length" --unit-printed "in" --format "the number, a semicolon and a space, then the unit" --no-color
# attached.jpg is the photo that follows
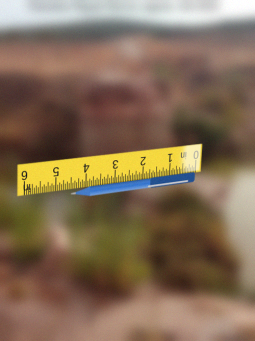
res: 4.5; in
